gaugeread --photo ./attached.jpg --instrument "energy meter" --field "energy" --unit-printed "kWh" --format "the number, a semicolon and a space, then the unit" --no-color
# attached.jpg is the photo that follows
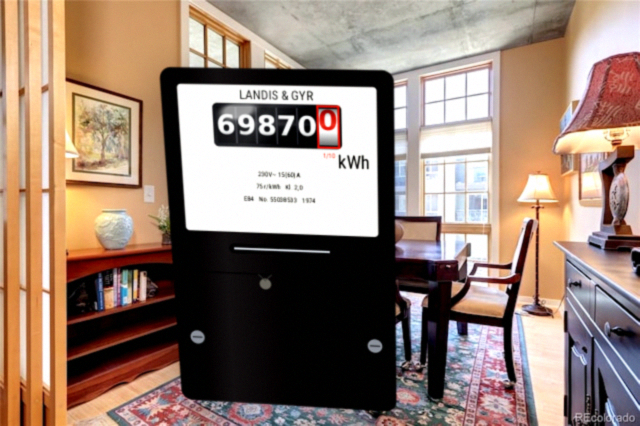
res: 69870.0; kWh
